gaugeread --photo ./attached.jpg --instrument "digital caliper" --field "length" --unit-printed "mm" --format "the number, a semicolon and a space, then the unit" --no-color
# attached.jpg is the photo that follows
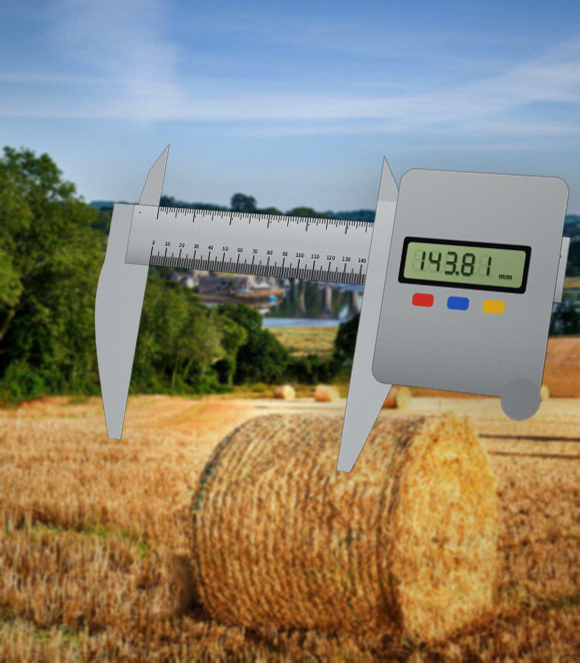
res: 143.81; mm
